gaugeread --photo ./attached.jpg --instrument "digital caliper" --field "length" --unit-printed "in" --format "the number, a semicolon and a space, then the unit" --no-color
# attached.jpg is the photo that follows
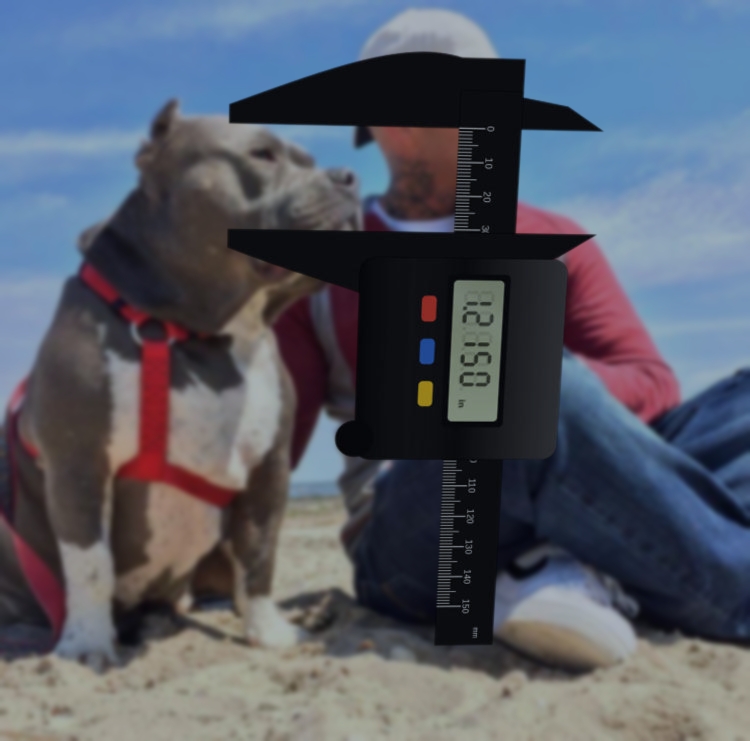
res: 1.2150; in
